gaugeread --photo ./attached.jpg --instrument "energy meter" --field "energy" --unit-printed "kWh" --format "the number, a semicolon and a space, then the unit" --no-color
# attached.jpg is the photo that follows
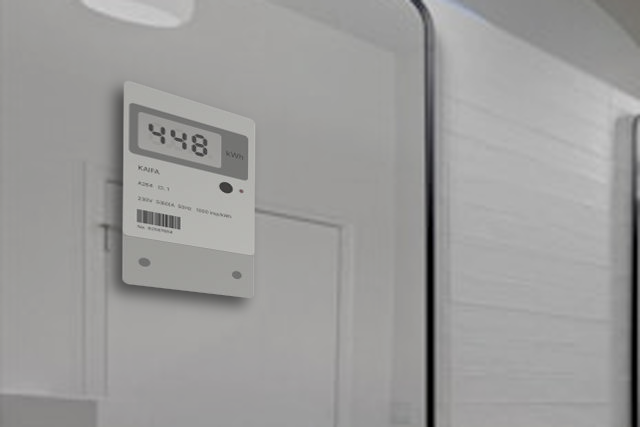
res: 448; kWh
